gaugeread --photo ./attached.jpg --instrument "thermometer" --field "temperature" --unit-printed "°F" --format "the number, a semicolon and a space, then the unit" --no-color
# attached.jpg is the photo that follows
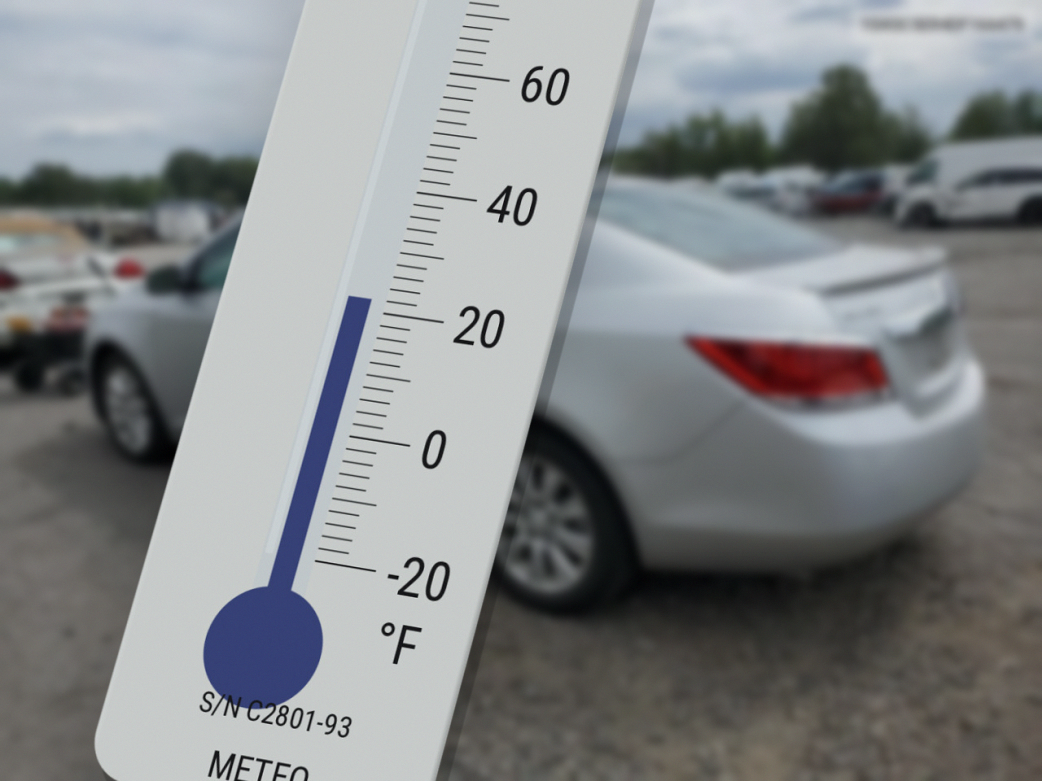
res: 22; °F
